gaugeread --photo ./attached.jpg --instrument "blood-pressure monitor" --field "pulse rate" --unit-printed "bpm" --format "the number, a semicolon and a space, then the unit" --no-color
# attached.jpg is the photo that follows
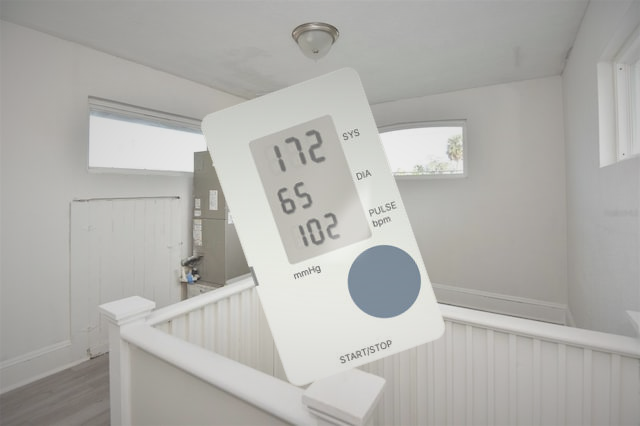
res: 102; bpm
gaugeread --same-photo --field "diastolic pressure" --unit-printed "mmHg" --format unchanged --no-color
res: 65; mmHg
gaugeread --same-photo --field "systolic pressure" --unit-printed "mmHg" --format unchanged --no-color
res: 172; mmHg
